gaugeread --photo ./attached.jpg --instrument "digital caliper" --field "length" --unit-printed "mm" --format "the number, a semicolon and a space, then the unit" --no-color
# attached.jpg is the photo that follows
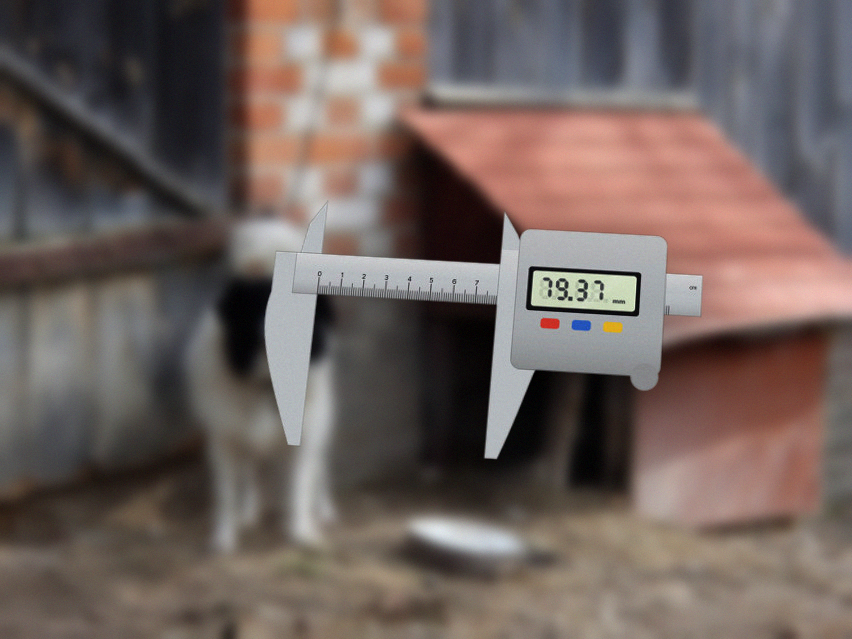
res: 79.37; mm
